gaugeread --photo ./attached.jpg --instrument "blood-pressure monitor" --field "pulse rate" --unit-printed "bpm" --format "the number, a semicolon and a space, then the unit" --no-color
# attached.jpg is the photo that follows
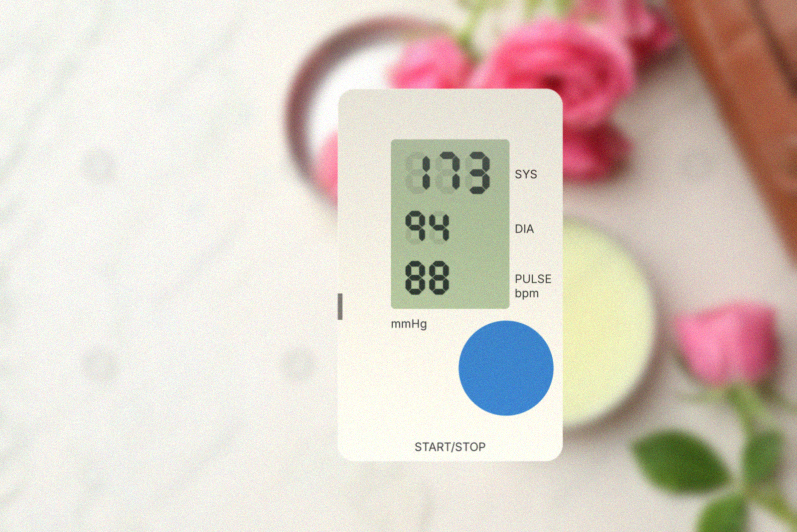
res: 88; bpm
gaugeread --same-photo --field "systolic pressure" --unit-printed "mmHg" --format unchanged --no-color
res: 173; mmHg
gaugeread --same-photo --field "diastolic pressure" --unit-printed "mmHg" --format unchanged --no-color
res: 94; mmHg
